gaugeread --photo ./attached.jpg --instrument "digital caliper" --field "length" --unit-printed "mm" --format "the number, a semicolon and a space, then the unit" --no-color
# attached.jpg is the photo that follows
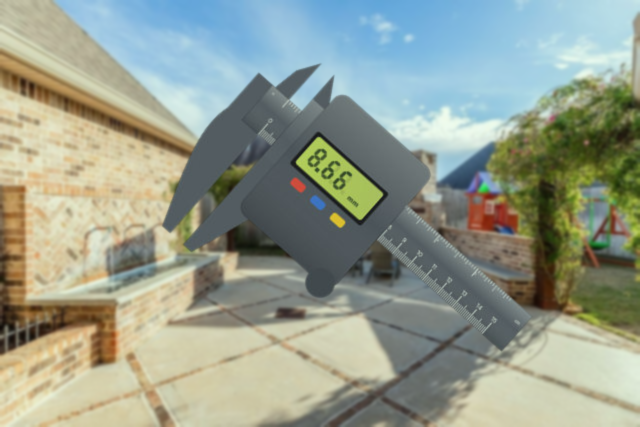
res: 8.66; mm
